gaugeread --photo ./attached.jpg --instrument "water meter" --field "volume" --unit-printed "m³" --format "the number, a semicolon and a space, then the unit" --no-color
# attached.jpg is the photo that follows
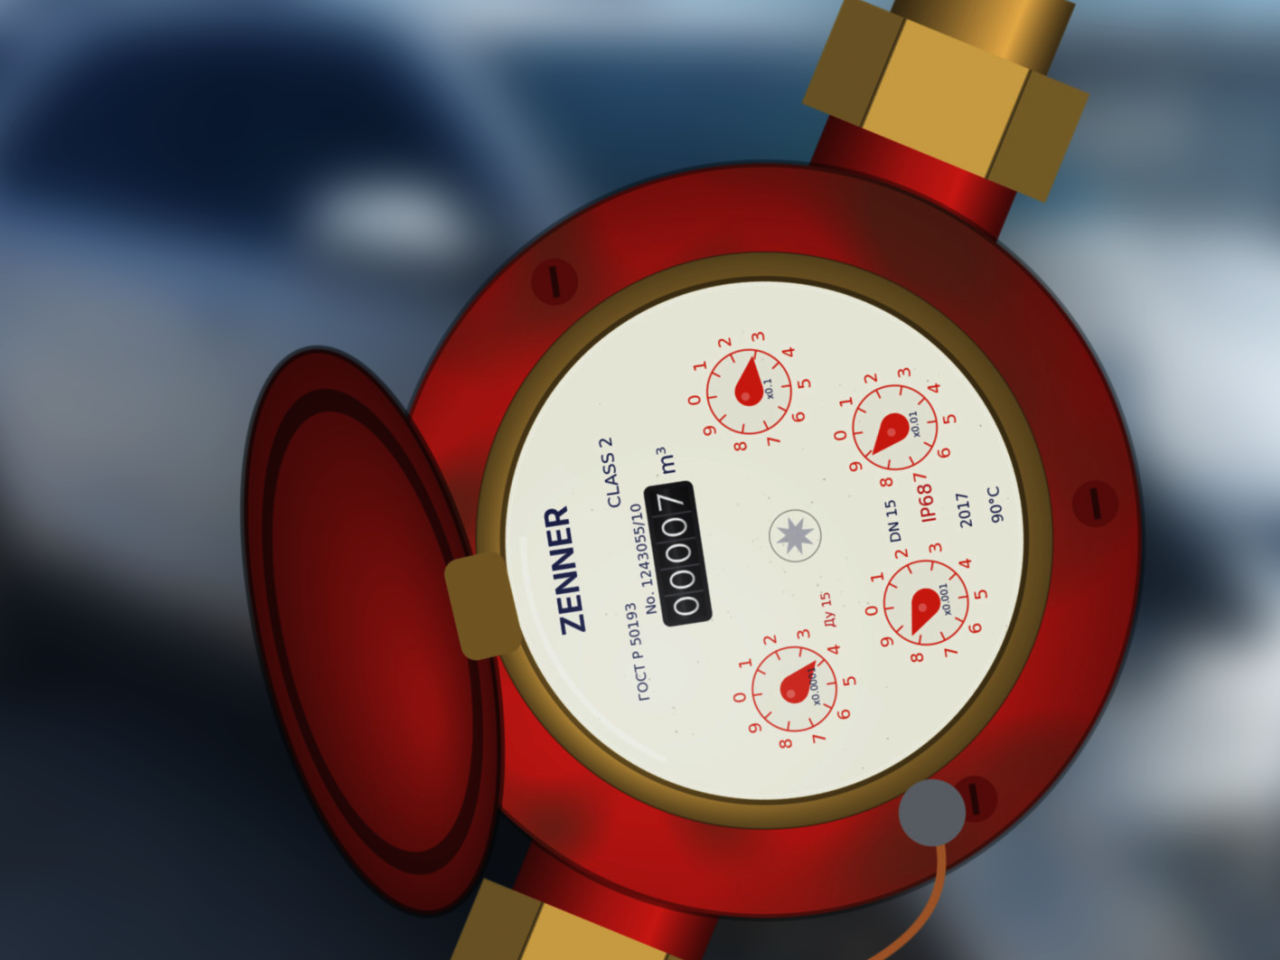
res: 7.2883; m³
